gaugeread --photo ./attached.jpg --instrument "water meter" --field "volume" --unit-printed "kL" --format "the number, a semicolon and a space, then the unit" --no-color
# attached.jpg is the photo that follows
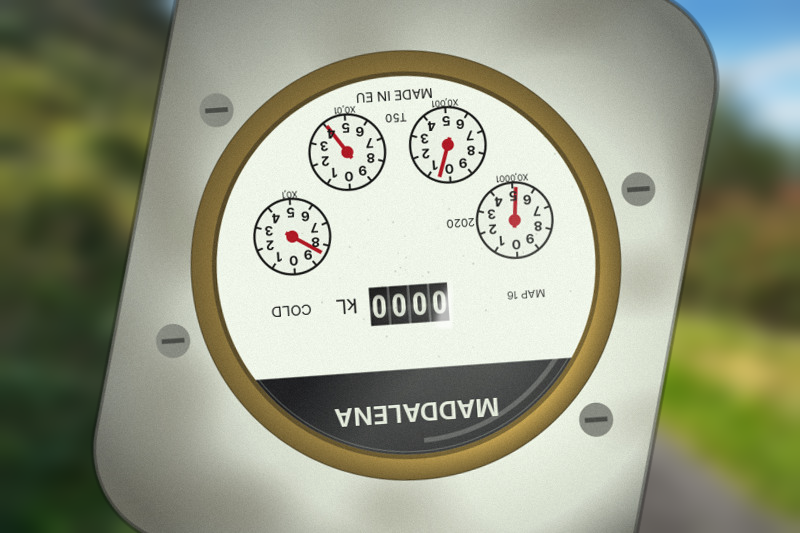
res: 0.8405; kL
